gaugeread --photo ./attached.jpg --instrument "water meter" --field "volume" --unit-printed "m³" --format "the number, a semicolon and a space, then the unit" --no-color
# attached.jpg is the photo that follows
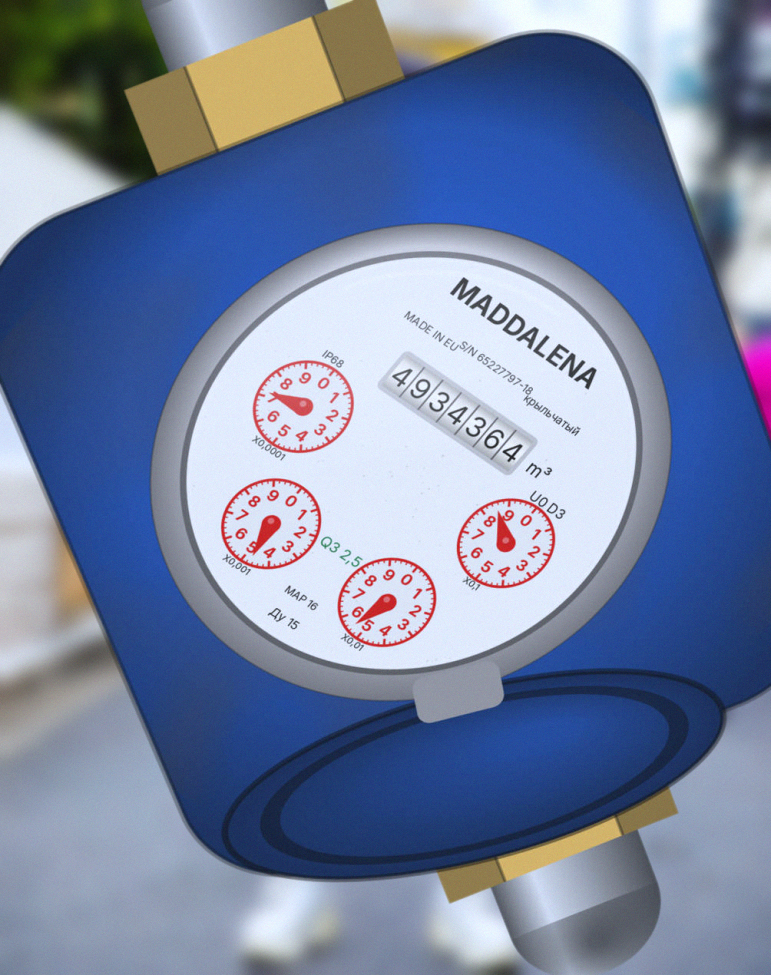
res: 4934364.8547; m³
